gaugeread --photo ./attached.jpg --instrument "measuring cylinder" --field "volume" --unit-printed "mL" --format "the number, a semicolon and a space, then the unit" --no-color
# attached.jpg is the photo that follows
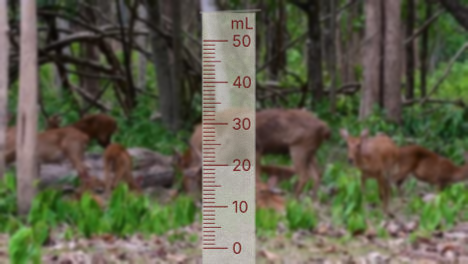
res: 20; mL
